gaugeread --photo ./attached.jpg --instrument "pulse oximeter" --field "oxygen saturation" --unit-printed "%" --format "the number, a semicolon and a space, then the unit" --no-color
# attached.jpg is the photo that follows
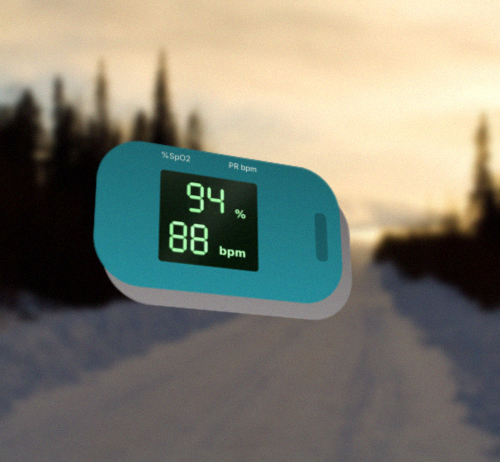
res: 94; %
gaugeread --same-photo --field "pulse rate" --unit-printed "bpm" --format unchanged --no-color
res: 88; bpm
